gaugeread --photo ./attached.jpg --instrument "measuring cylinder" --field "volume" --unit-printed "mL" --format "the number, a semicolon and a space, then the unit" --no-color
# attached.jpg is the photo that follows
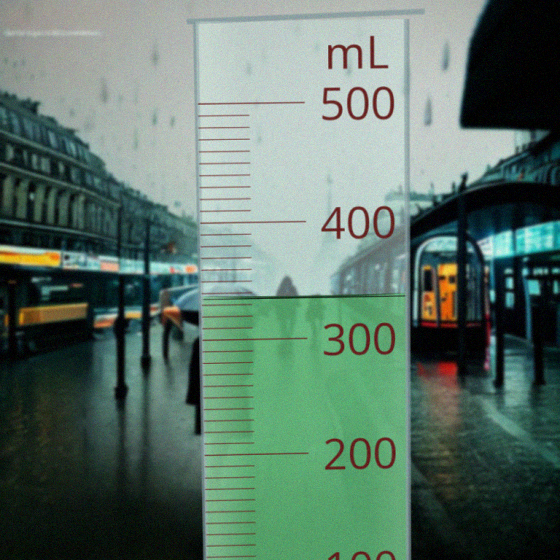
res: 335; mL
